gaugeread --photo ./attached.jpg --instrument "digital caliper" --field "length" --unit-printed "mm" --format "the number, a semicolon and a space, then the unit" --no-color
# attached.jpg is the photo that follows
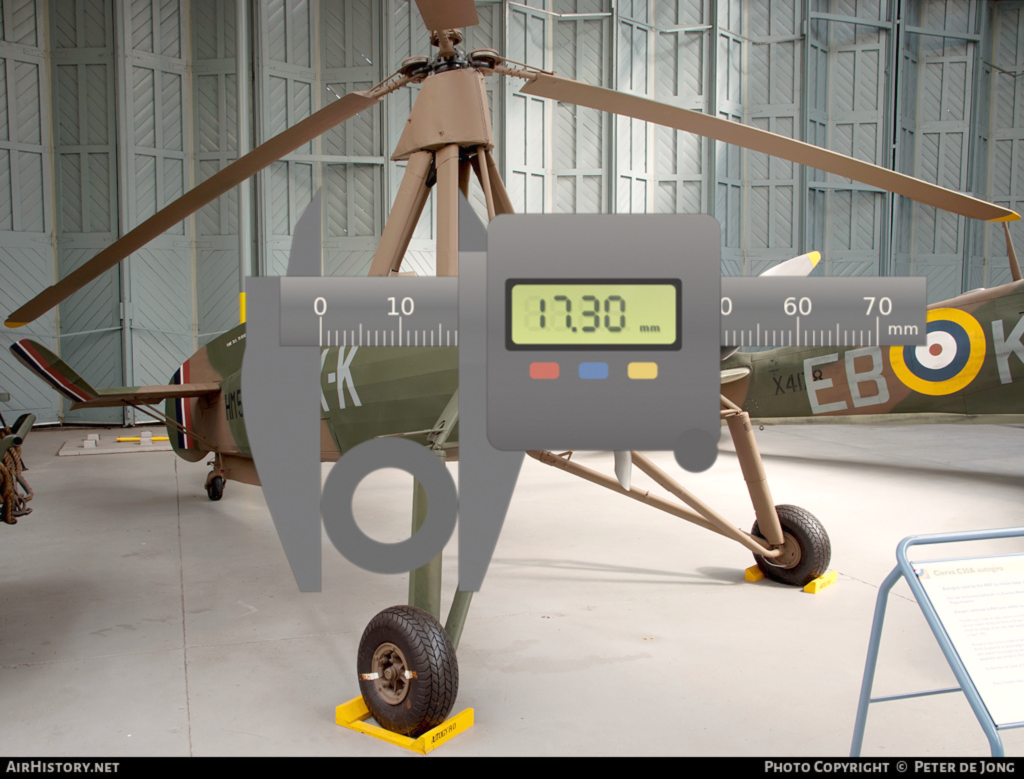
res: 17.30; mm
